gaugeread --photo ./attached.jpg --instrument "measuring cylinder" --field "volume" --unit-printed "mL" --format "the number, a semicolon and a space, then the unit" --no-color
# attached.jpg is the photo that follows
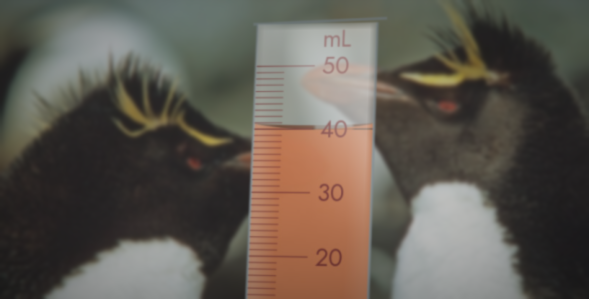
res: 40; mL
